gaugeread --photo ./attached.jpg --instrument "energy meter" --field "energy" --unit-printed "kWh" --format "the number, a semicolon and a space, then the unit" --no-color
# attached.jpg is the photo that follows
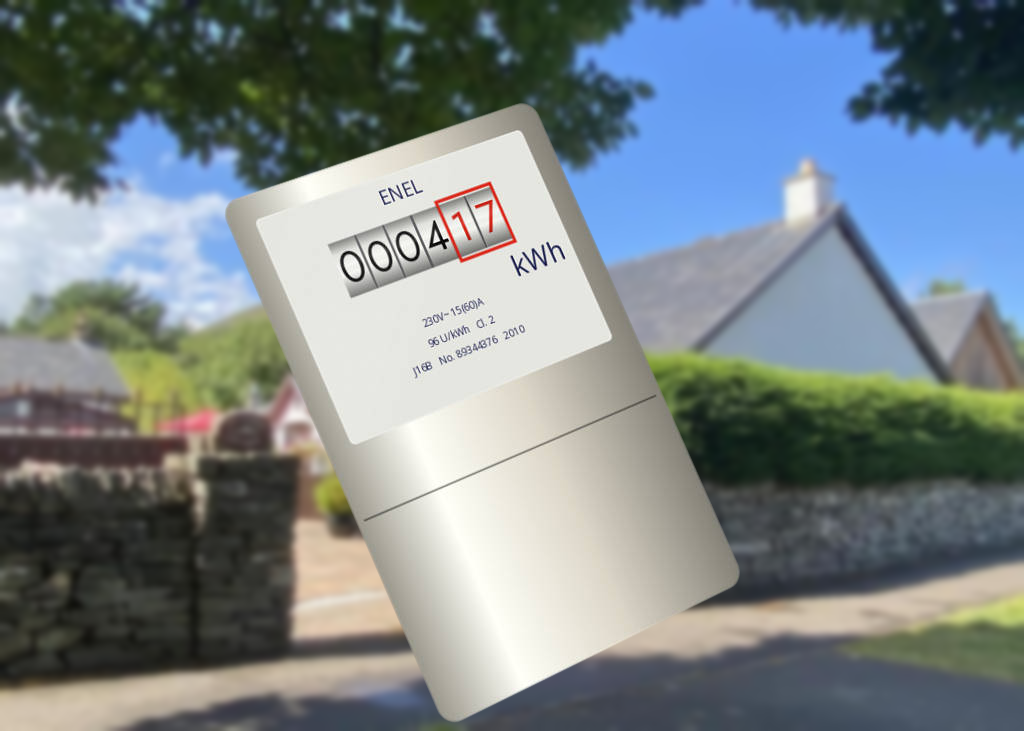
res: 4.17; kWh
